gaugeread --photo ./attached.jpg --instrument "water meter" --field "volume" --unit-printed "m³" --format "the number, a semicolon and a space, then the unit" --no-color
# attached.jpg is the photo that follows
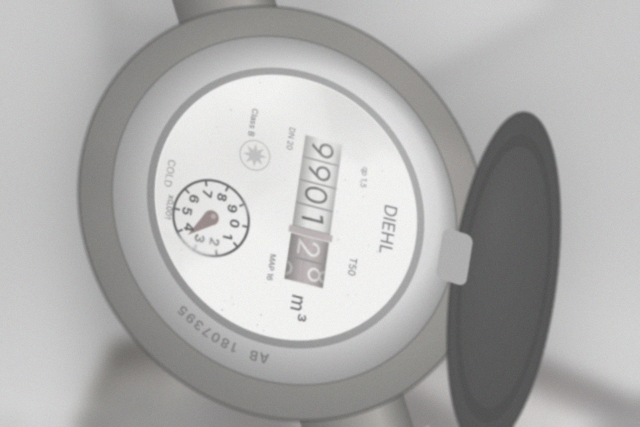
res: 9901.283; m³
